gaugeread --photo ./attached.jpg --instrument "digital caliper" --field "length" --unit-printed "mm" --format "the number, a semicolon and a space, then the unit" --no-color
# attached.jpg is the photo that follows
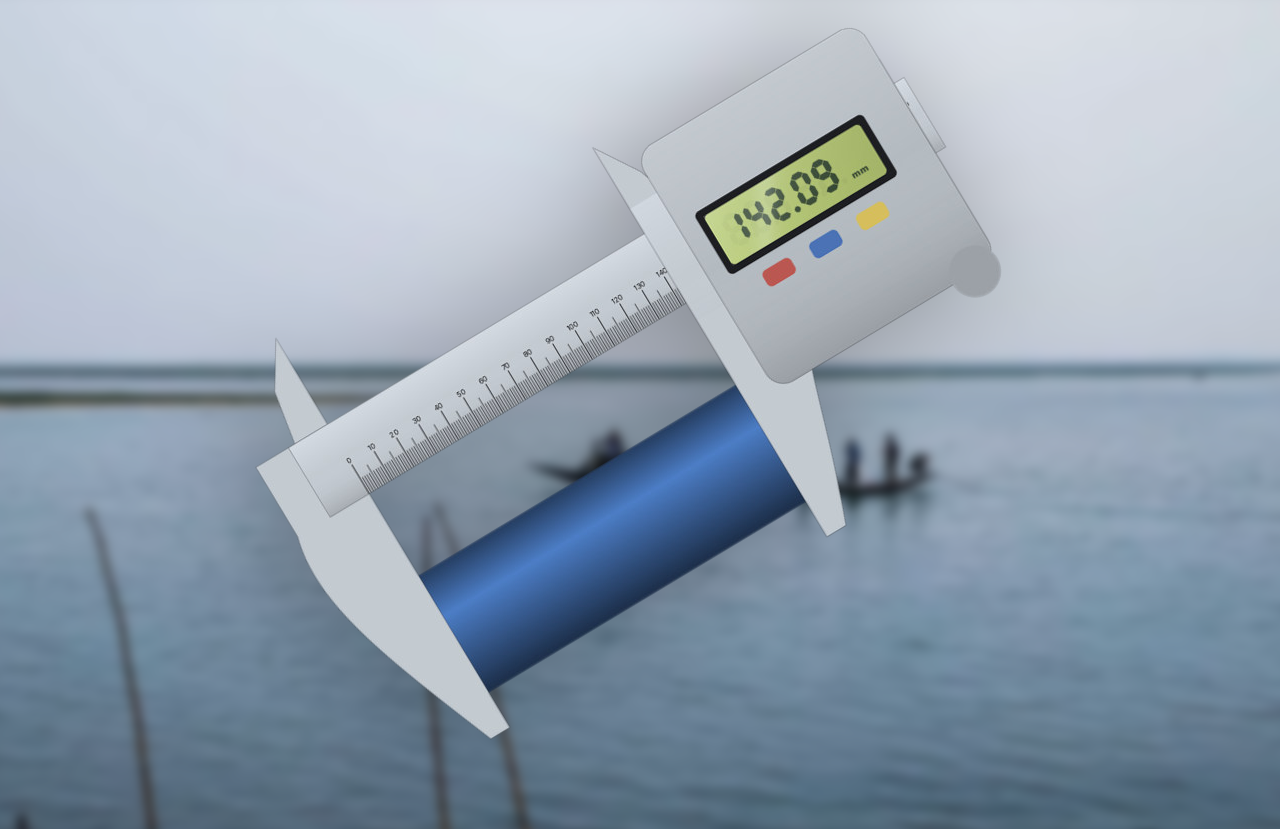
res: 142.09; mm
